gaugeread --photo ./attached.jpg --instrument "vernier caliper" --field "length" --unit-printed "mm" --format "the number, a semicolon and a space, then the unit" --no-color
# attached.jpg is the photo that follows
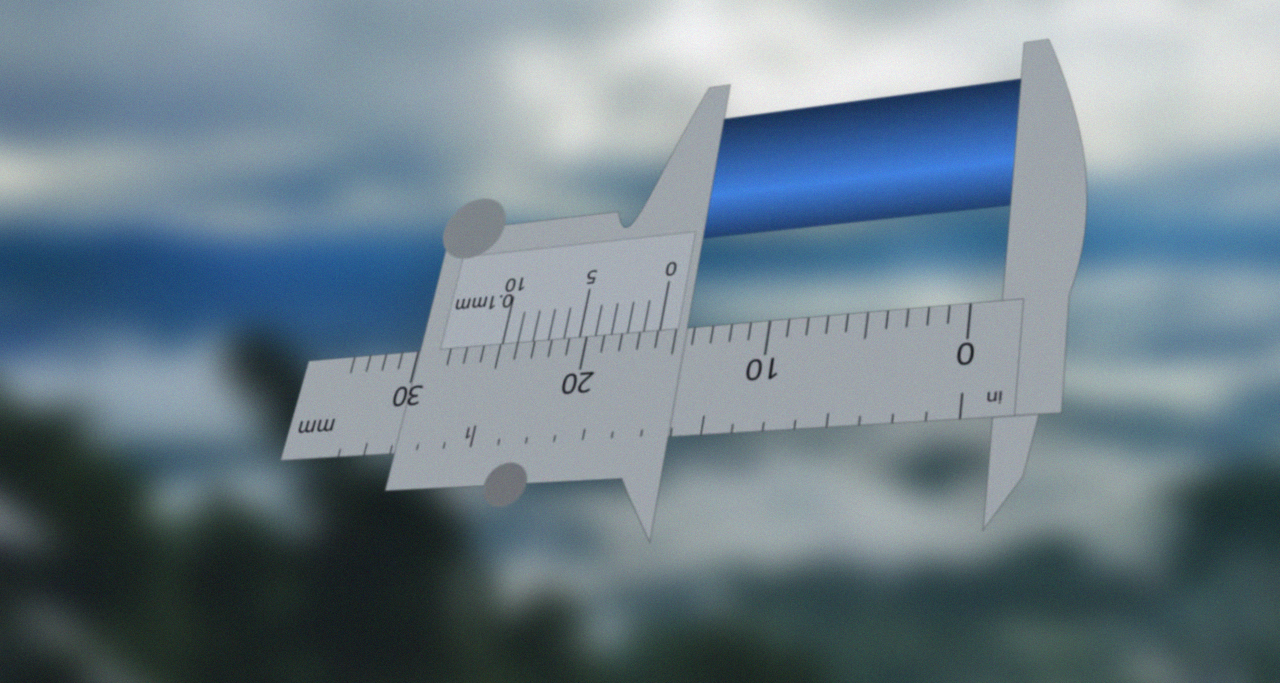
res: 15.9; mm
